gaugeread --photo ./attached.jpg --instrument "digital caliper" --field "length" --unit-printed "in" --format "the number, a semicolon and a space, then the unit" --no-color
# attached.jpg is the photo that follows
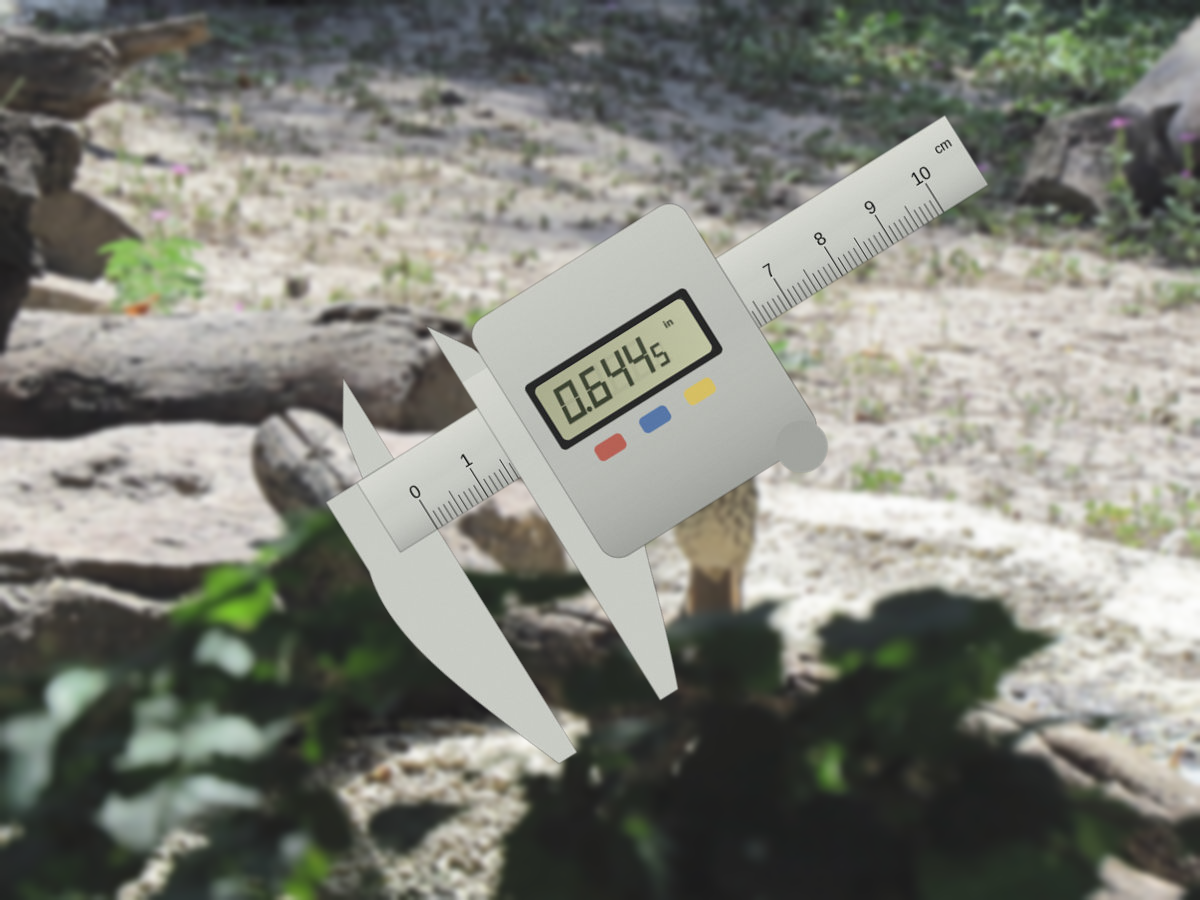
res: 0.6445; in
